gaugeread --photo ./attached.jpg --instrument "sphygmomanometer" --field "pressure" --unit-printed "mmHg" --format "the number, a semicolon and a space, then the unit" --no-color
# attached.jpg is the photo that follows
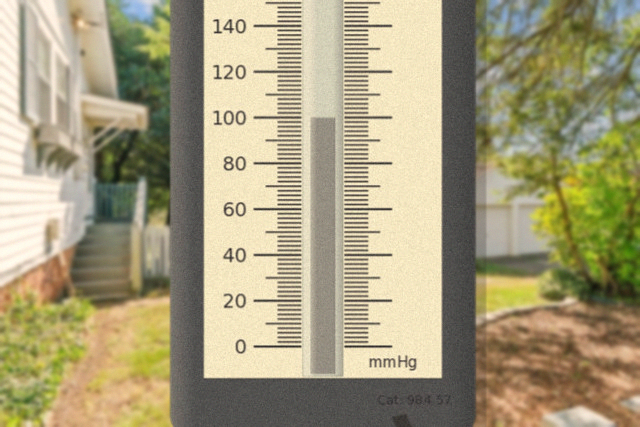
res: 100; mmHg
